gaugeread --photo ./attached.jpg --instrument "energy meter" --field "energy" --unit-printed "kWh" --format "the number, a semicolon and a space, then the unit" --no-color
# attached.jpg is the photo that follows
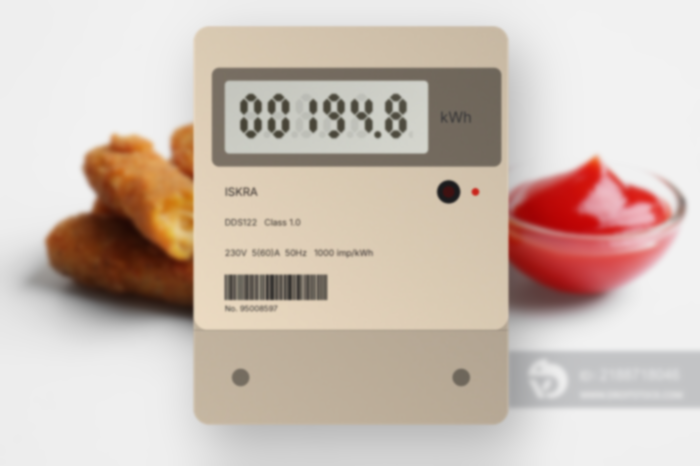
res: 194.8; kWh
